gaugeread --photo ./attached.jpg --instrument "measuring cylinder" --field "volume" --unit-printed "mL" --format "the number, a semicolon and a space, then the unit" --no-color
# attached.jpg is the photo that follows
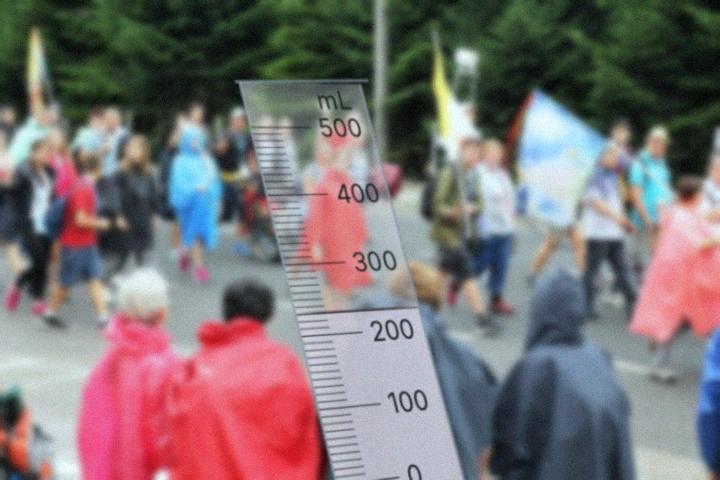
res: 230; mL
